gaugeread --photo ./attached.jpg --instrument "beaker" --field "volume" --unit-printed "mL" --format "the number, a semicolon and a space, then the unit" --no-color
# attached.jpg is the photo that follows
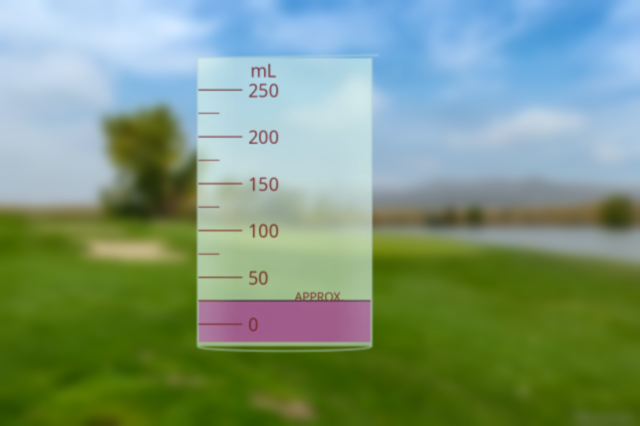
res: 25; mL
